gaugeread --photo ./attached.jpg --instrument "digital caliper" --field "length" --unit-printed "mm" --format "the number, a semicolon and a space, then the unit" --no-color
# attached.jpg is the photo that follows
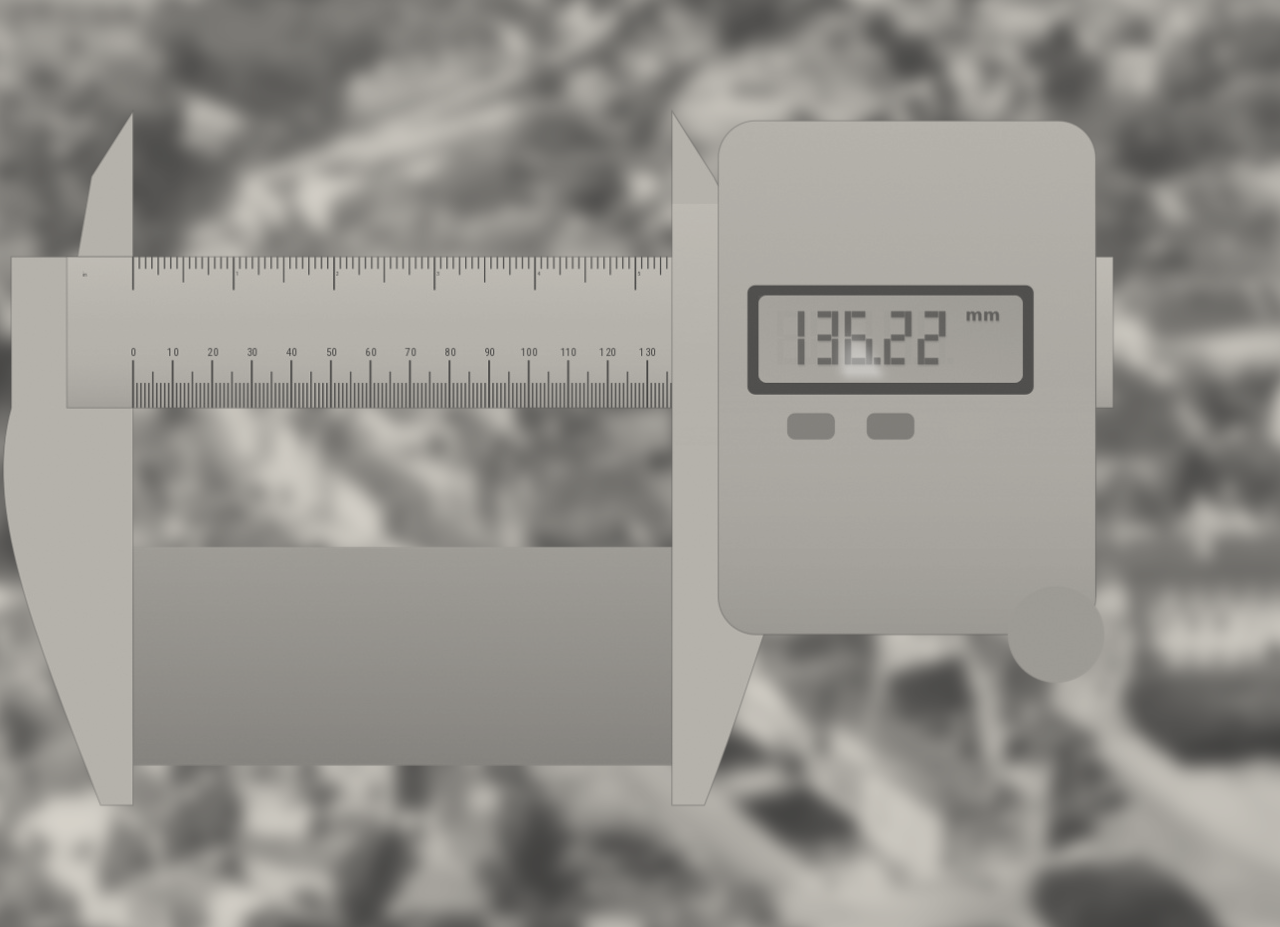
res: 136.22; mm
